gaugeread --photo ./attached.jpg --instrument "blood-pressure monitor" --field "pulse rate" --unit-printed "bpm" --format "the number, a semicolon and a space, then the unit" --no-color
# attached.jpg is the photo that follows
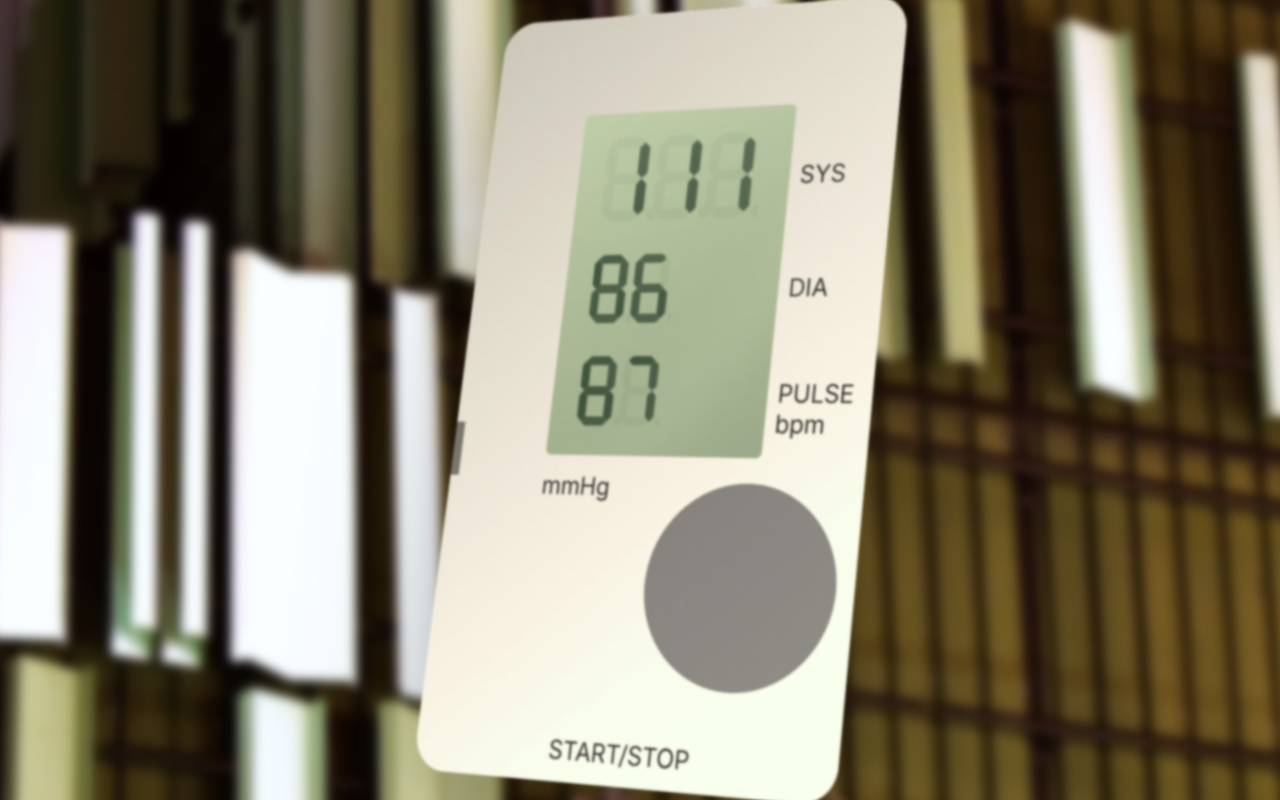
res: 87; bpm
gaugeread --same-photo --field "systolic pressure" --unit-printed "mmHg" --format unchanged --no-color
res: 111; mmHg
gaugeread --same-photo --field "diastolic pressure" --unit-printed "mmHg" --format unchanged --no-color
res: 86; mmHg
